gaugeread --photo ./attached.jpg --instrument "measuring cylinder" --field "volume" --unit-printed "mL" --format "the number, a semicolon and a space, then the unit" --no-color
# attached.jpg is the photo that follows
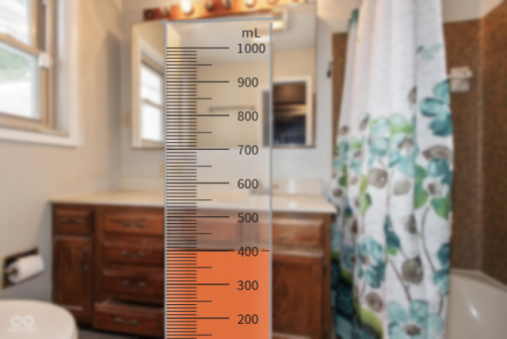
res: 400; mL
